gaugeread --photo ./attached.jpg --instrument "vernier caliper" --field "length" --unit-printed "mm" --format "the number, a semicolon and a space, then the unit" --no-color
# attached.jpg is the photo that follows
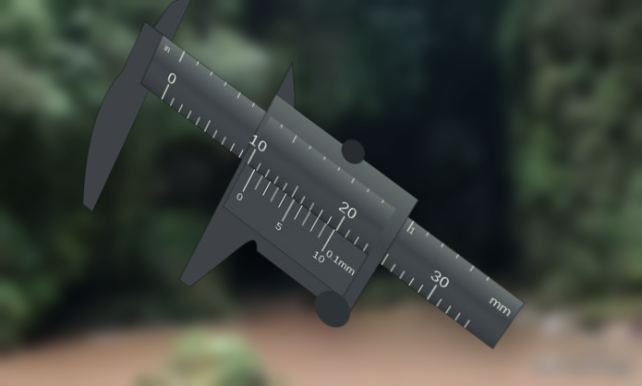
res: 10.8; mm
